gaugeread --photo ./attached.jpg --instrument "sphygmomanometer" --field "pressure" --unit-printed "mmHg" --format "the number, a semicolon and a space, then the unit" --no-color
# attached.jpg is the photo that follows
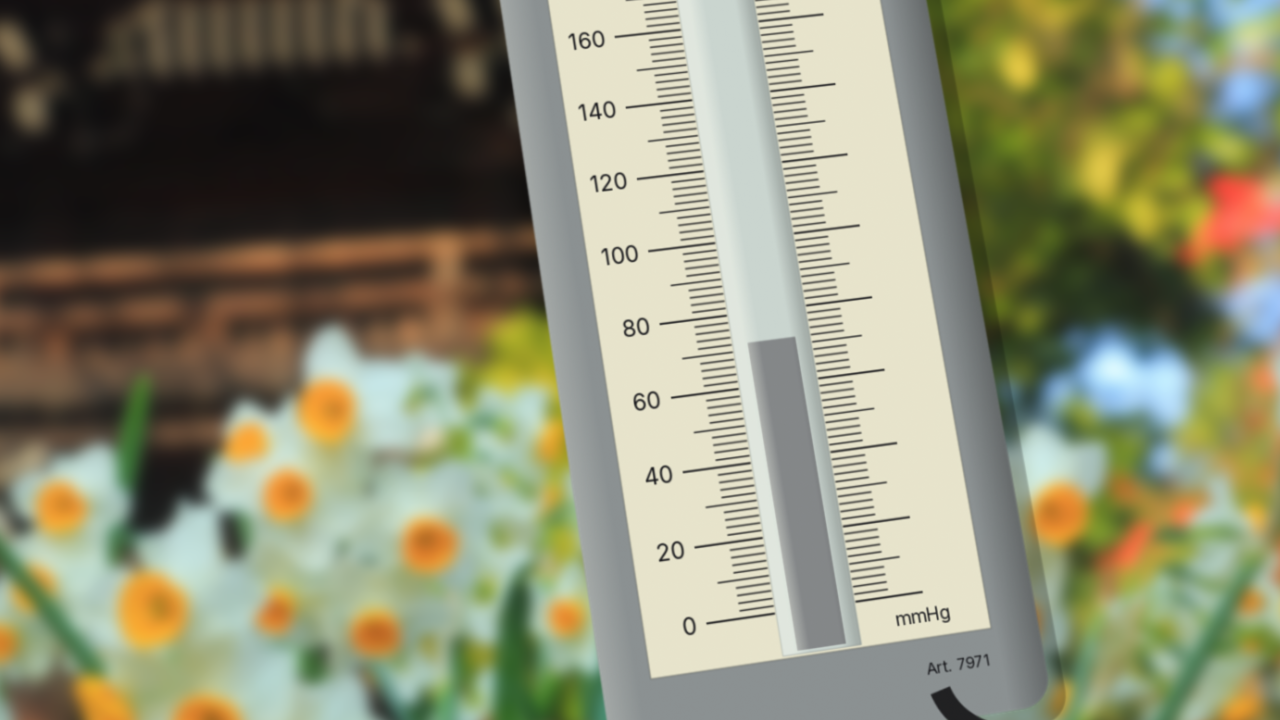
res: 72; mmHg
